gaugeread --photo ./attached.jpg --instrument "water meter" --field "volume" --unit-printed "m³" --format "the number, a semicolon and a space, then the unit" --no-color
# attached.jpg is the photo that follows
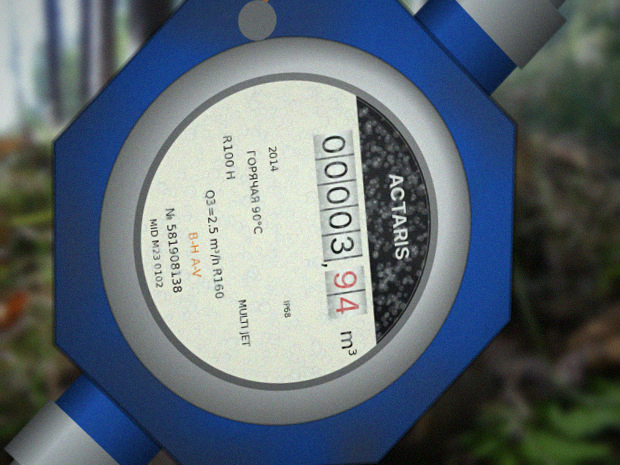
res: 3.94; m³
